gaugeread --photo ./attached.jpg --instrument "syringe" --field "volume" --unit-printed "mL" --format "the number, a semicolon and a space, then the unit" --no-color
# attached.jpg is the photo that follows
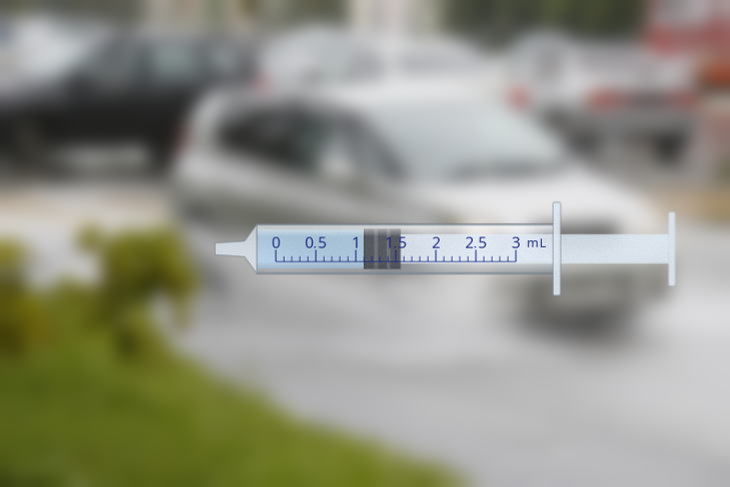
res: 1.1; mL
